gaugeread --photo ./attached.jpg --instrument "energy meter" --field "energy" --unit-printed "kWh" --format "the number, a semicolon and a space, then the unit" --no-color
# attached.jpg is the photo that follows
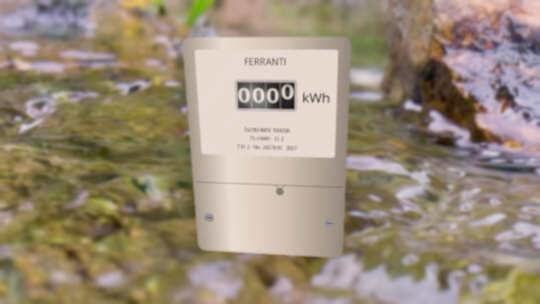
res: 0; kWh
